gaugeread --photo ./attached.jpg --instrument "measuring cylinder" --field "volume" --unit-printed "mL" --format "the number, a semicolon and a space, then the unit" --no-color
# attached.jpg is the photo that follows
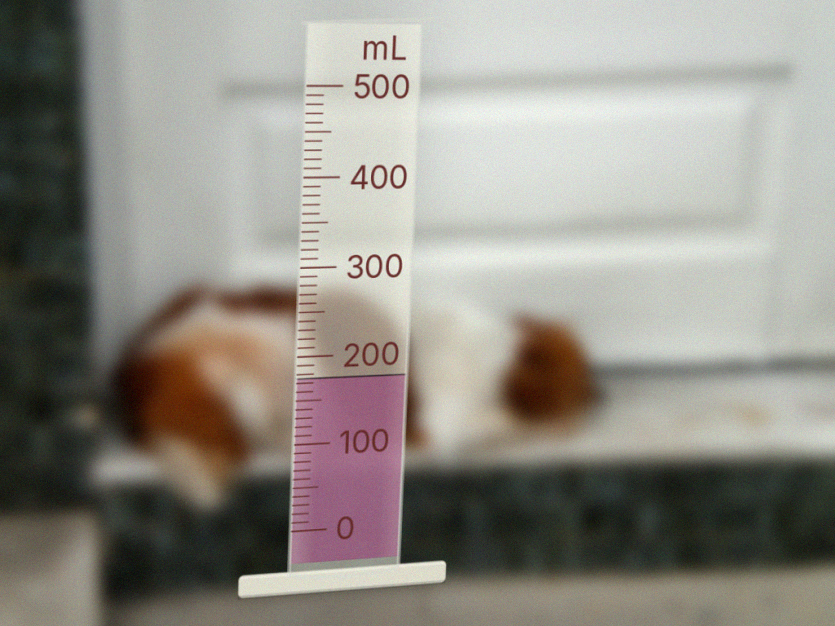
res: 175; mL
